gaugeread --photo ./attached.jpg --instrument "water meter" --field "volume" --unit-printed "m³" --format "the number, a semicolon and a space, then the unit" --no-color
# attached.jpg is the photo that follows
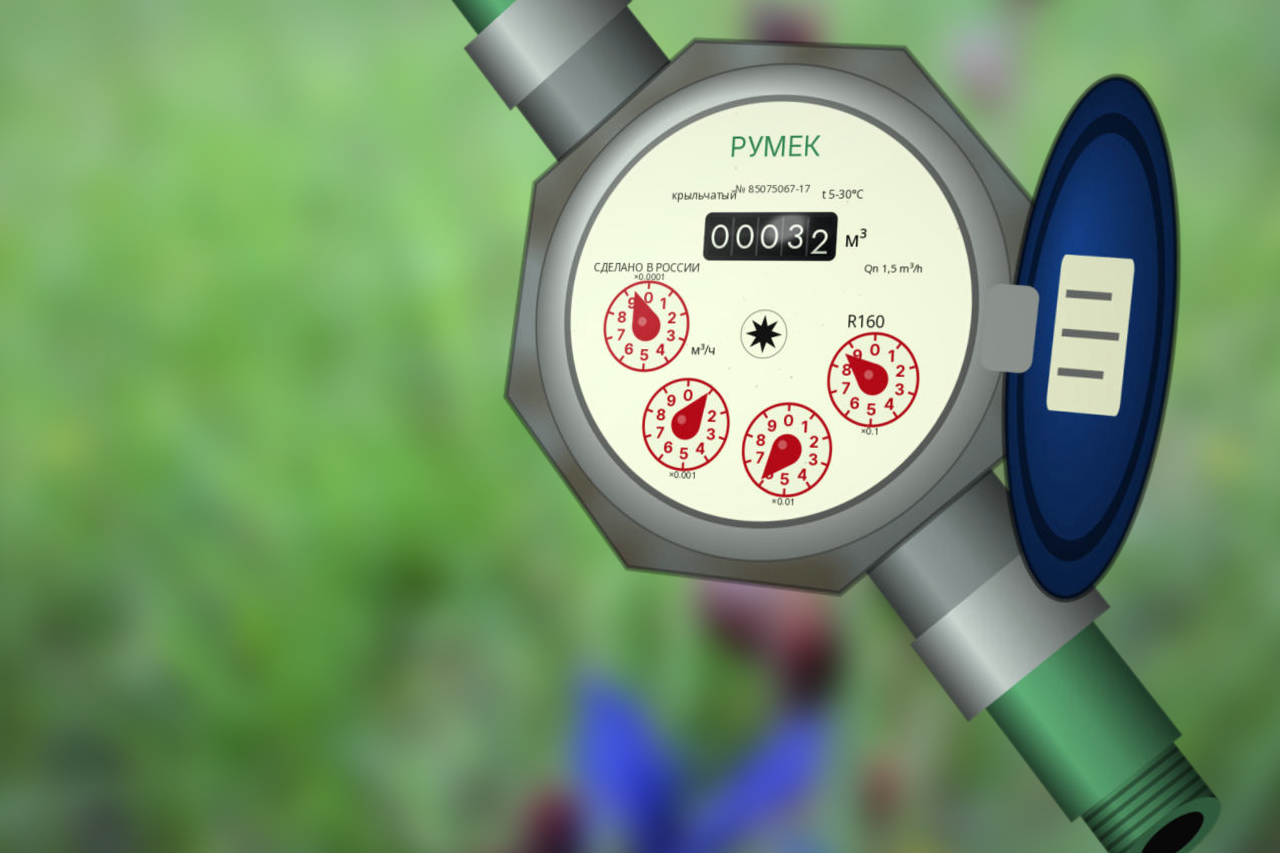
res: 31.8609; m³
